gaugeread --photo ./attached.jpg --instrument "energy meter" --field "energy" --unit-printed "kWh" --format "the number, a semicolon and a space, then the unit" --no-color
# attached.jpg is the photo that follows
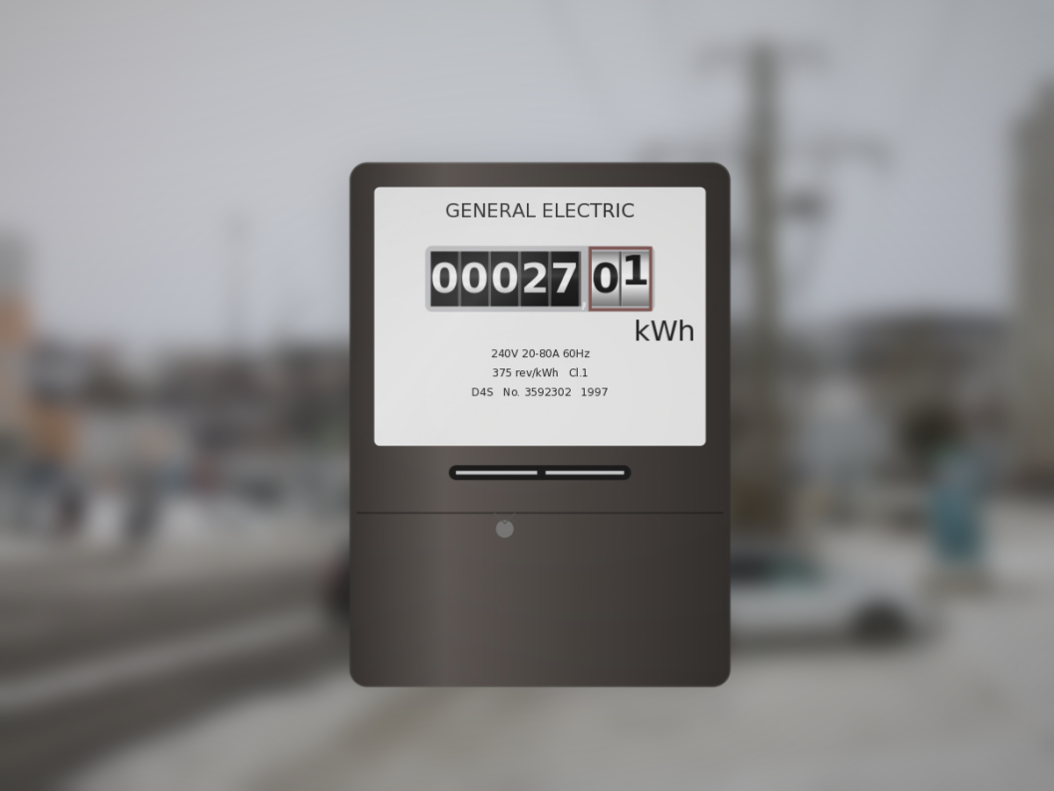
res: 27.01; kWh
